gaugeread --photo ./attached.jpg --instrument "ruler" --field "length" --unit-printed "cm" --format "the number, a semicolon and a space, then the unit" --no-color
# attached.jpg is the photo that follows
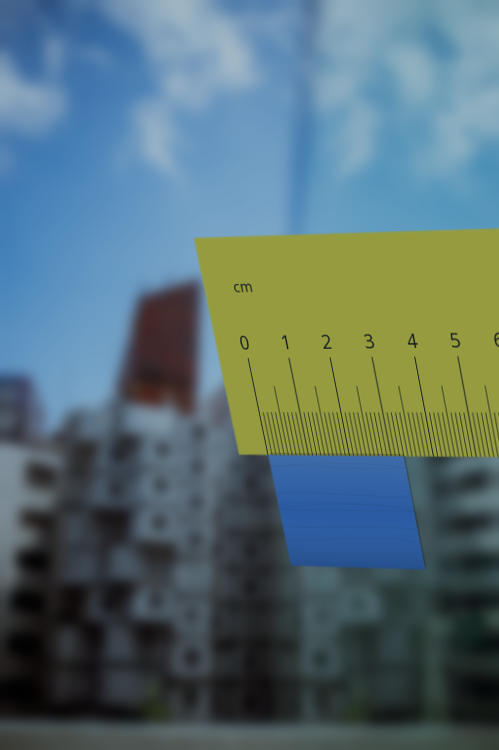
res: 3.3; cm
